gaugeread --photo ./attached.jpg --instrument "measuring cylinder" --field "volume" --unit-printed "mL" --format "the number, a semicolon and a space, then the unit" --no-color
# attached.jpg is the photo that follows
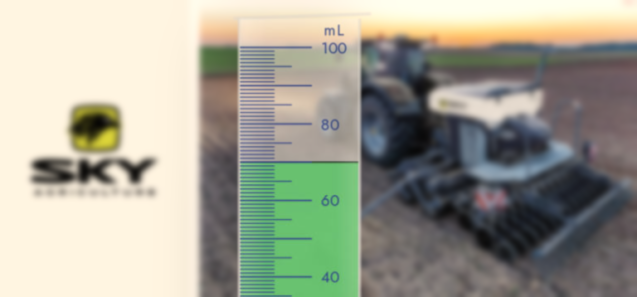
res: 70; mL
